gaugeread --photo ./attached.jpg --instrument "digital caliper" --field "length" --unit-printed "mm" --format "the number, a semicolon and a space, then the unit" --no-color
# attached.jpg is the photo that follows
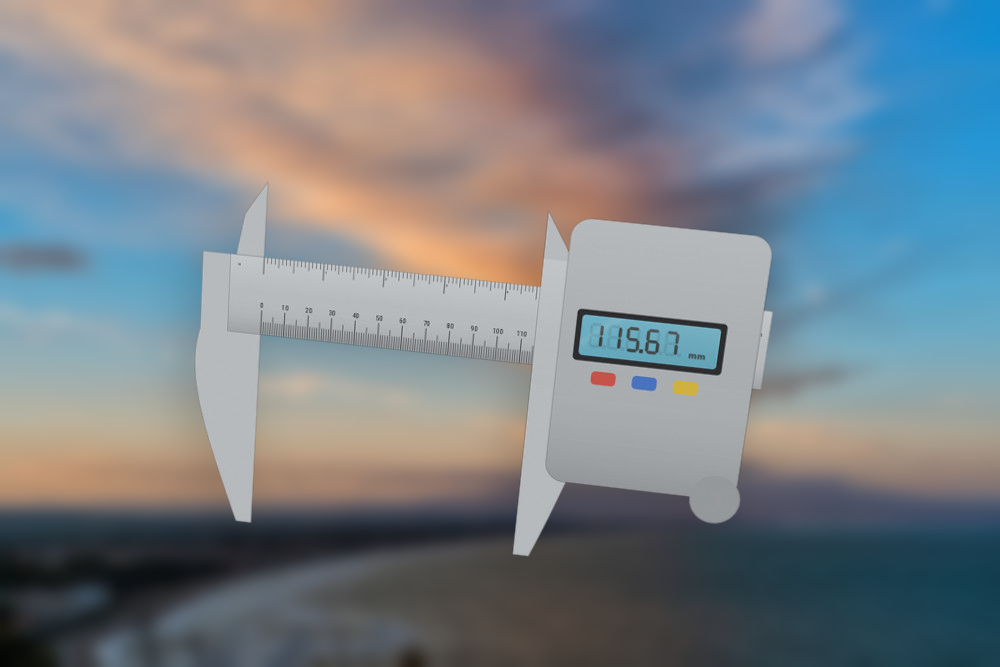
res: 115.67; mm
